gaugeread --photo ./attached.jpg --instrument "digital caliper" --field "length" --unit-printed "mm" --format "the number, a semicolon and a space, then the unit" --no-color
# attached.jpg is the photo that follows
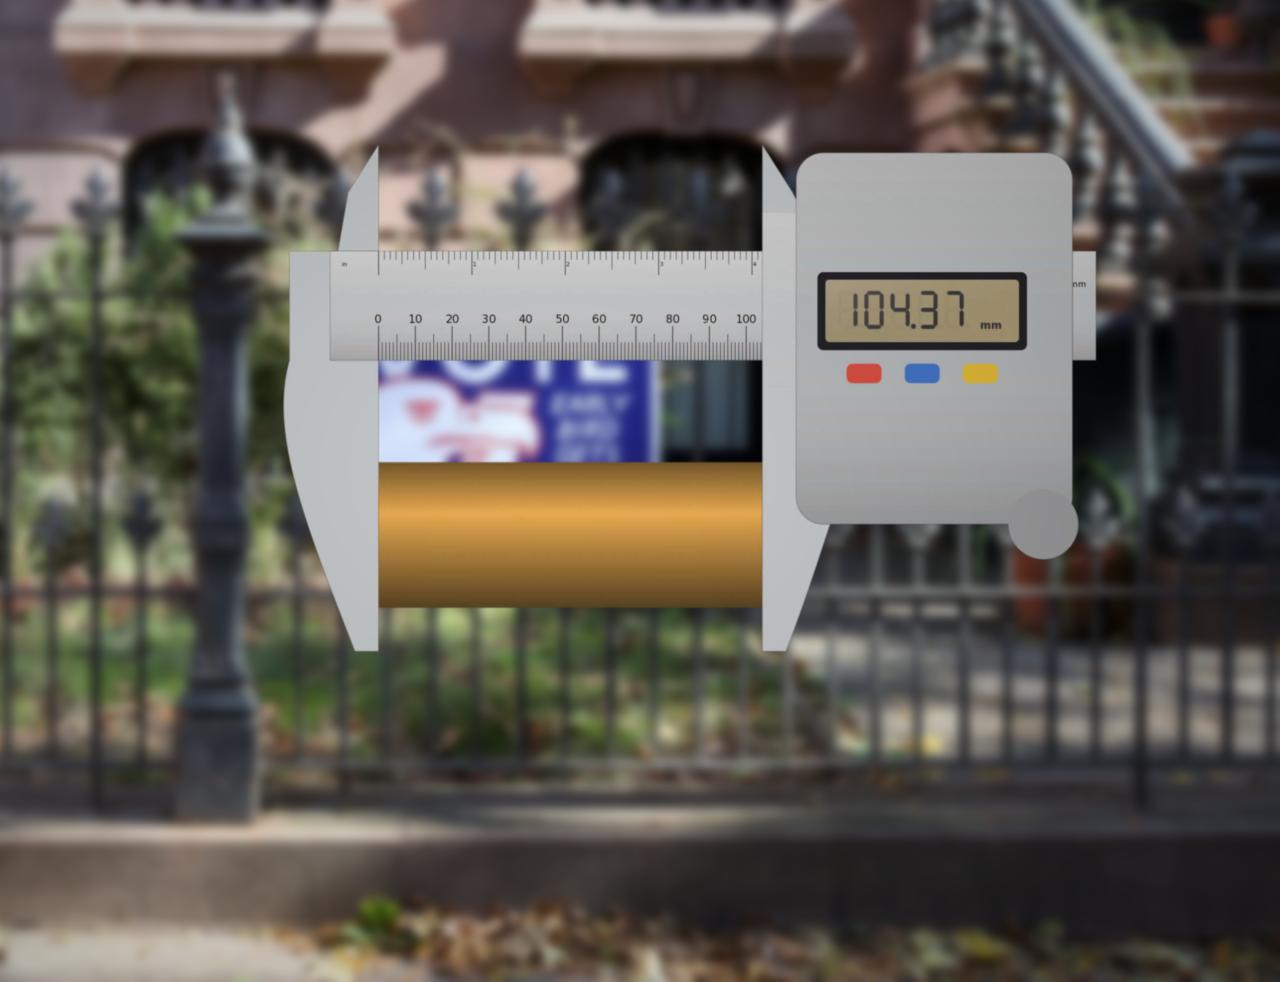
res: 104.37; mm
